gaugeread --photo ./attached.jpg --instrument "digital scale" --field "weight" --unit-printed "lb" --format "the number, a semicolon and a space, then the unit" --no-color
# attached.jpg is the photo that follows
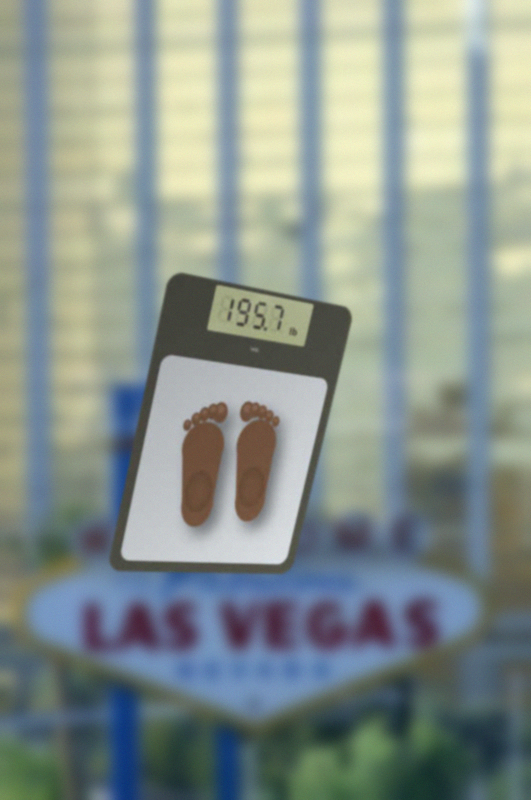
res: 195.7; lb
